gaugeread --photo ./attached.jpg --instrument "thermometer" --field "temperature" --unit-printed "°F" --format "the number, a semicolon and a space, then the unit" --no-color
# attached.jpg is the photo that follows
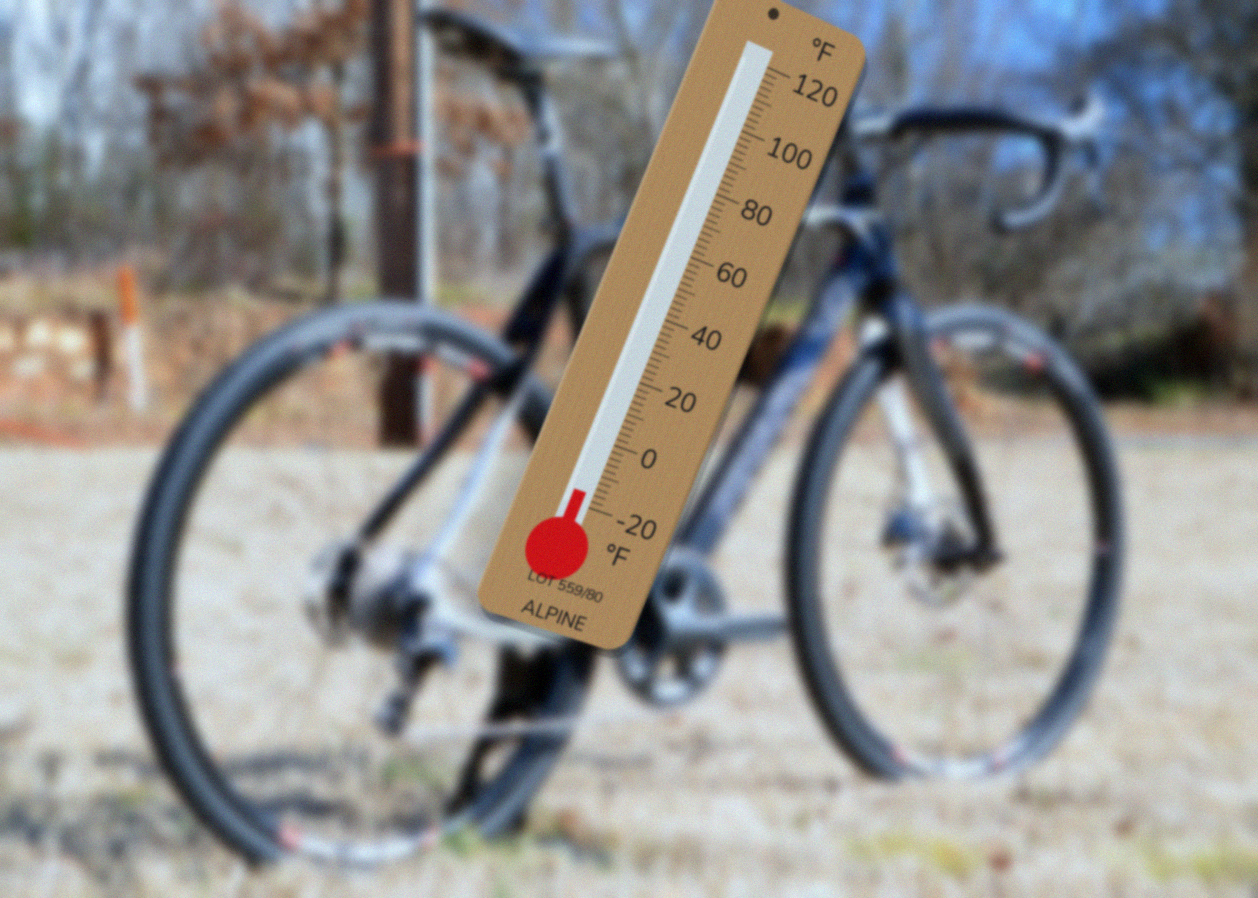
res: -16; °F
